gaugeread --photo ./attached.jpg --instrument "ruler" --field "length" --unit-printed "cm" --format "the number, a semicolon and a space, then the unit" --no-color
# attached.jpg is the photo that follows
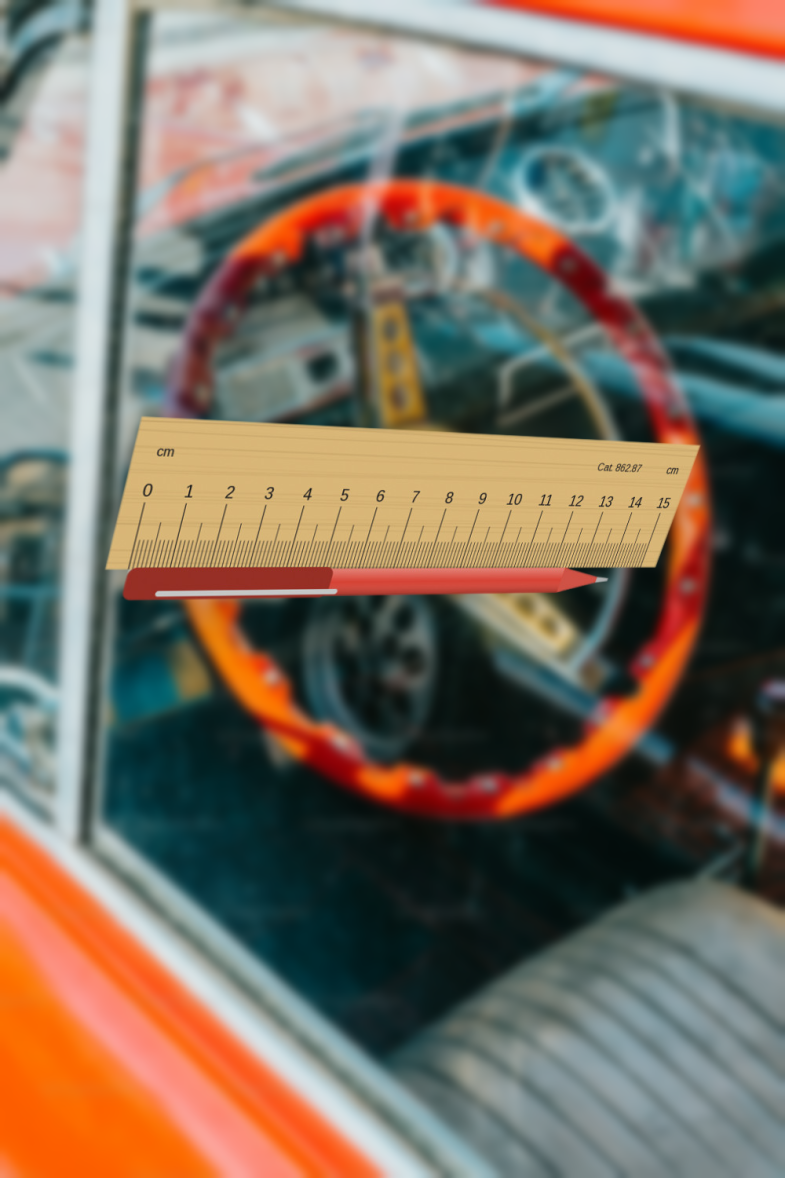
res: 14; cm
